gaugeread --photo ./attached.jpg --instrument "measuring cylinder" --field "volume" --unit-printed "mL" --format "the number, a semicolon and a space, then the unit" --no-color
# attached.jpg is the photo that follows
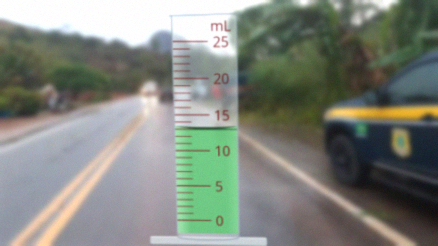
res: 13; mL
